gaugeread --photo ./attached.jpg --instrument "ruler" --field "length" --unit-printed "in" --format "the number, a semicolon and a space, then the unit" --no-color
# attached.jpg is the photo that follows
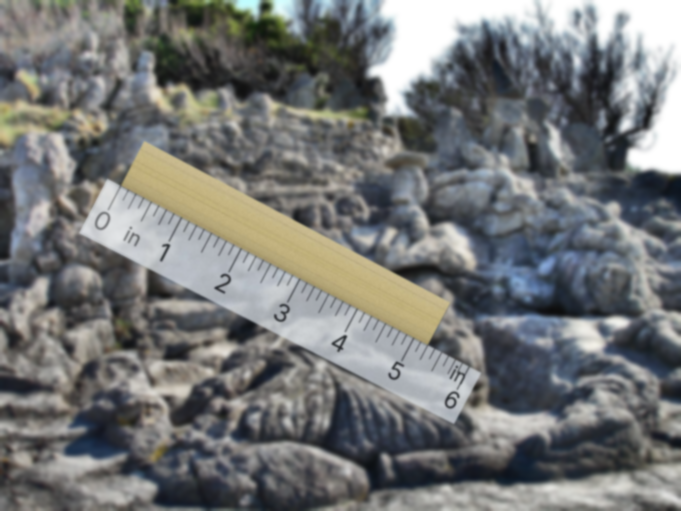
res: 5.25; in
